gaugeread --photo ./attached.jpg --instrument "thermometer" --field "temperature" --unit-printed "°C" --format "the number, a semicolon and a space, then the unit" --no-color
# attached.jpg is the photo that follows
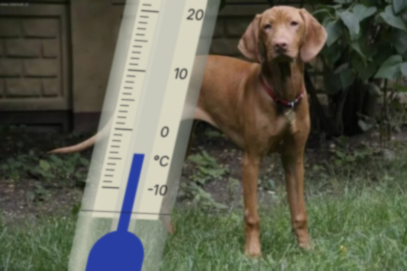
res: -4; °C
